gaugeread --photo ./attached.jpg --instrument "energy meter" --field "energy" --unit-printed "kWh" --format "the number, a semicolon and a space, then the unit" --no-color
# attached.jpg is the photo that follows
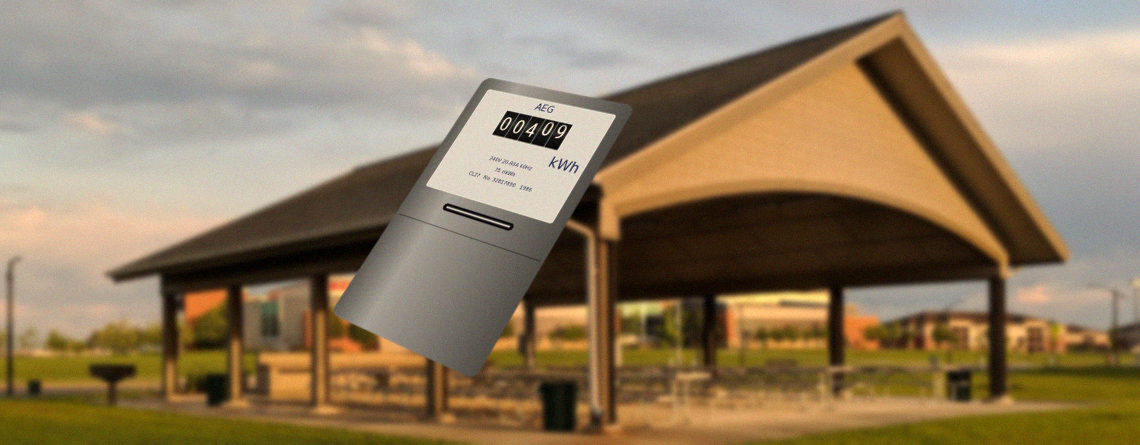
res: 409; kWh
